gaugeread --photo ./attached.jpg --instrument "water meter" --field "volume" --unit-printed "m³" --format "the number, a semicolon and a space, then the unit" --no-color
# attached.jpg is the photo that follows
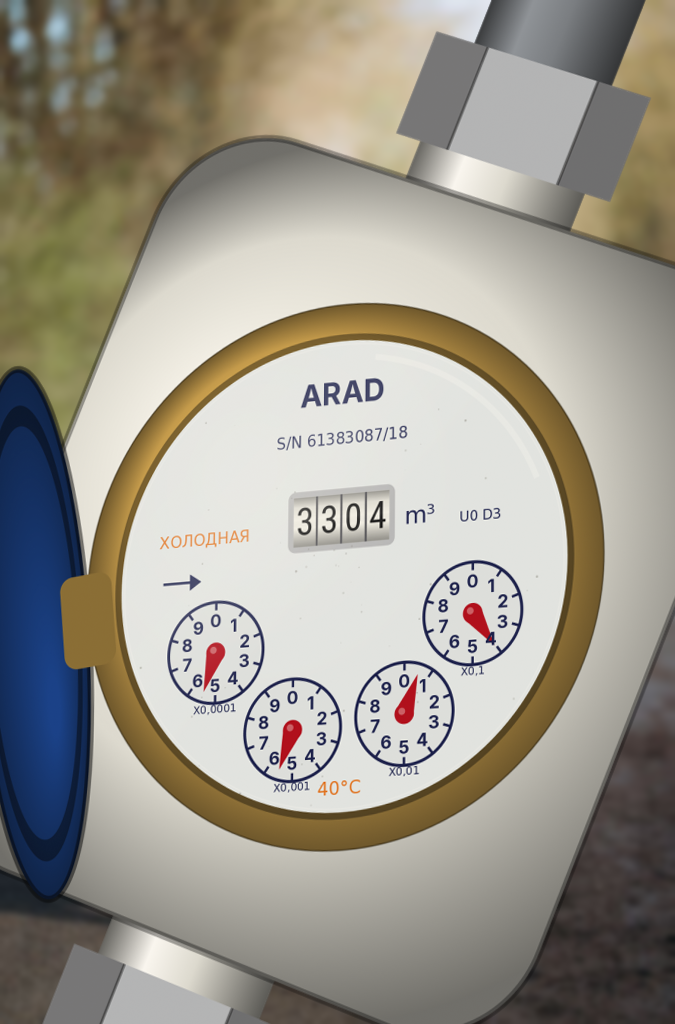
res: 3304.4055; m³
